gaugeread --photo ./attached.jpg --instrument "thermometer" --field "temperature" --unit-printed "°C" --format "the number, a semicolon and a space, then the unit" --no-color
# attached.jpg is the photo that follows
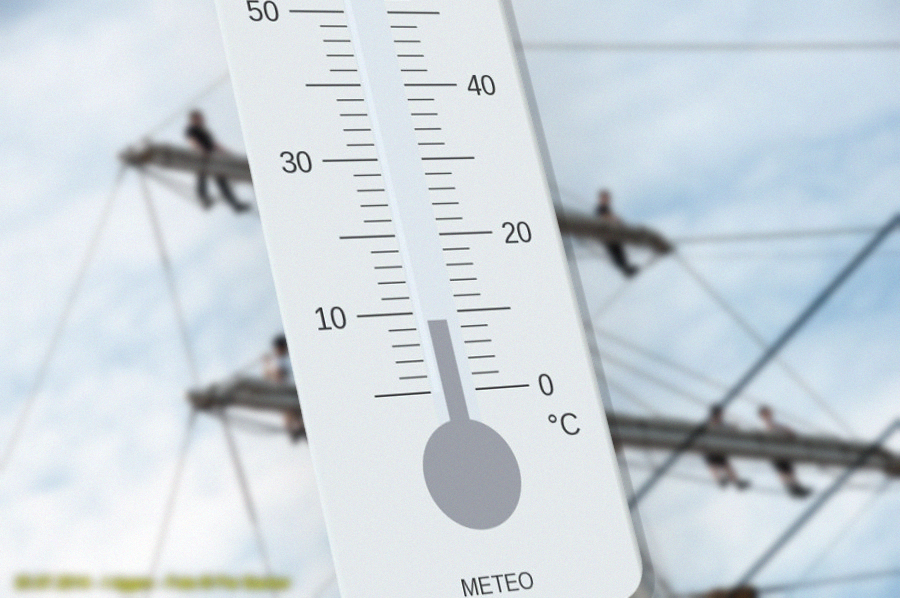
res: 9; °C
